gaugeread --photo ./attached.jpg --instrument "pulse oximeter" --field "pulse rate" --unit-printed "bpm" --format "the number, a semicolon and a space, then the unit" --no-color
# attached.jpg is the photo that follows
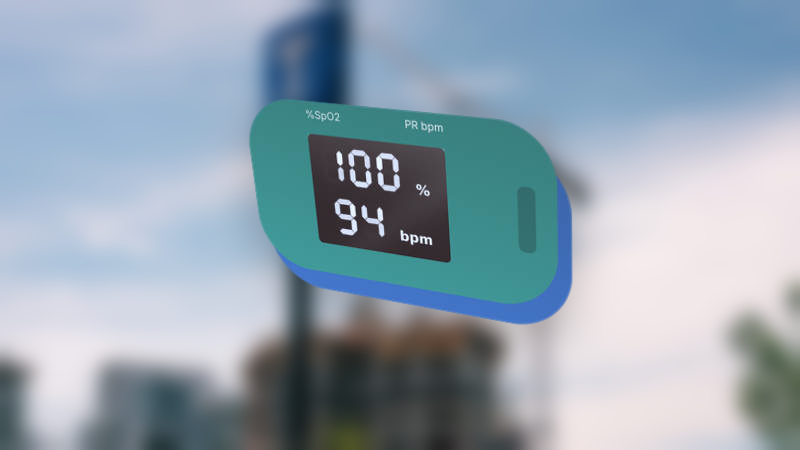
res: 94; bpm
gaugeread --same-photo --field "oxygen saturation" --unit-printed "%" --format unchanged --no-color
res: 100; %
